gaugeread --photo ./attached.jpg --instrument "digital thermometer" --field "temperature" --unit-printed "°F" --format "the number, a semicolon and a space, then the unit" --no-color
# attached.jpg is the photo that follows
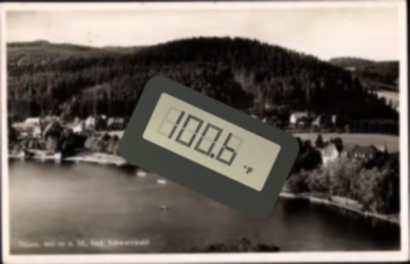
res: 100.6; °F
